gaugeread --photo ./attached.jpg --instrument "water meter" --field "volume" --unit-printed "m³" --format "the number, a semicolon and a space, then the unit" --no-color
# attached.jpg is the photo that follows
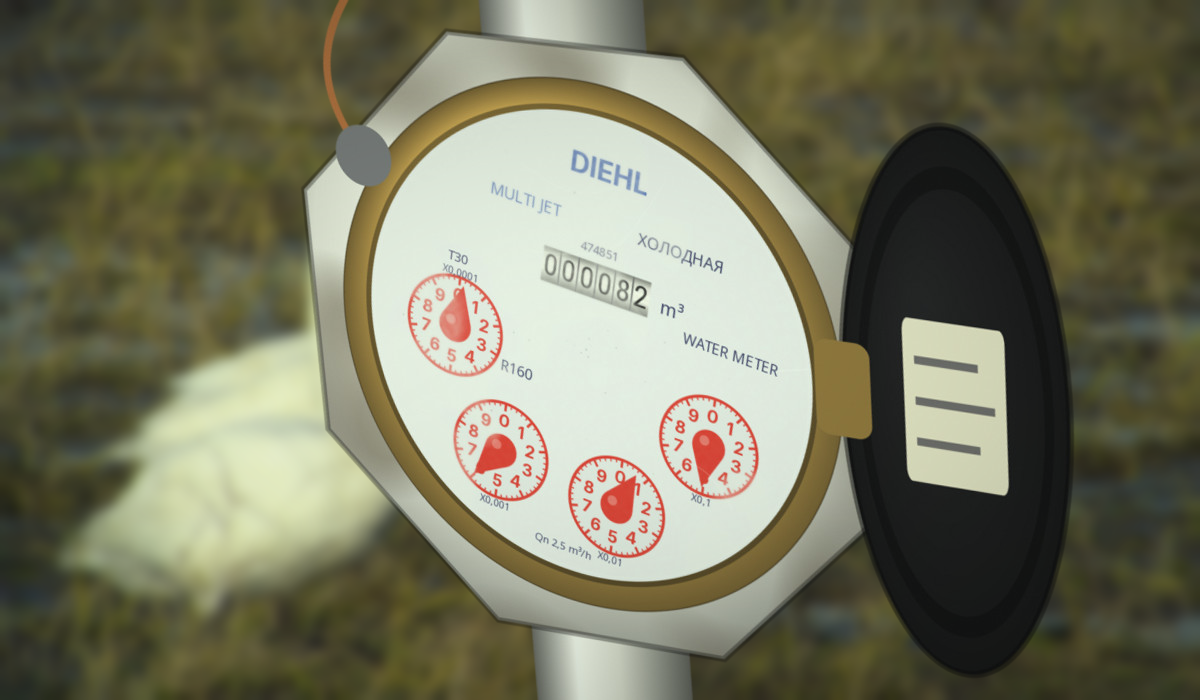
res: 82.5060; m³
